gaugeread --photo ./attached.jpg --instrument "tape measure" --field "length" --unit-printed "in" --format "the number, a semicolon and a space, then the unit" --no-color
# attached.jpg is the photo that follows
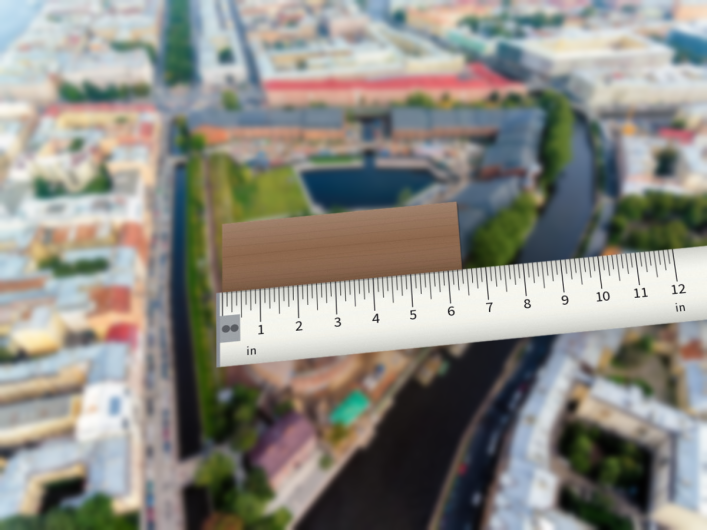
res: 6.375; in
